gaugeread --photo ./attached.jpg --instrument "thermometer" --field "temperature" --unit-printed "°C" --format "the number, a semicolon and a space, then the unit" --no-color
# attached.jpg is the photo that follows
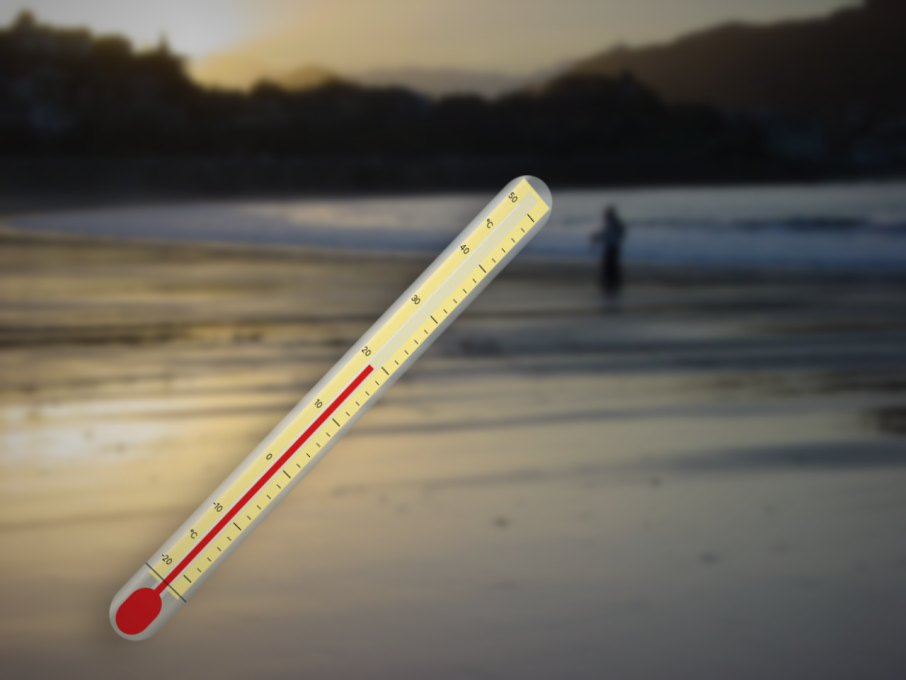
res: 19; °C
